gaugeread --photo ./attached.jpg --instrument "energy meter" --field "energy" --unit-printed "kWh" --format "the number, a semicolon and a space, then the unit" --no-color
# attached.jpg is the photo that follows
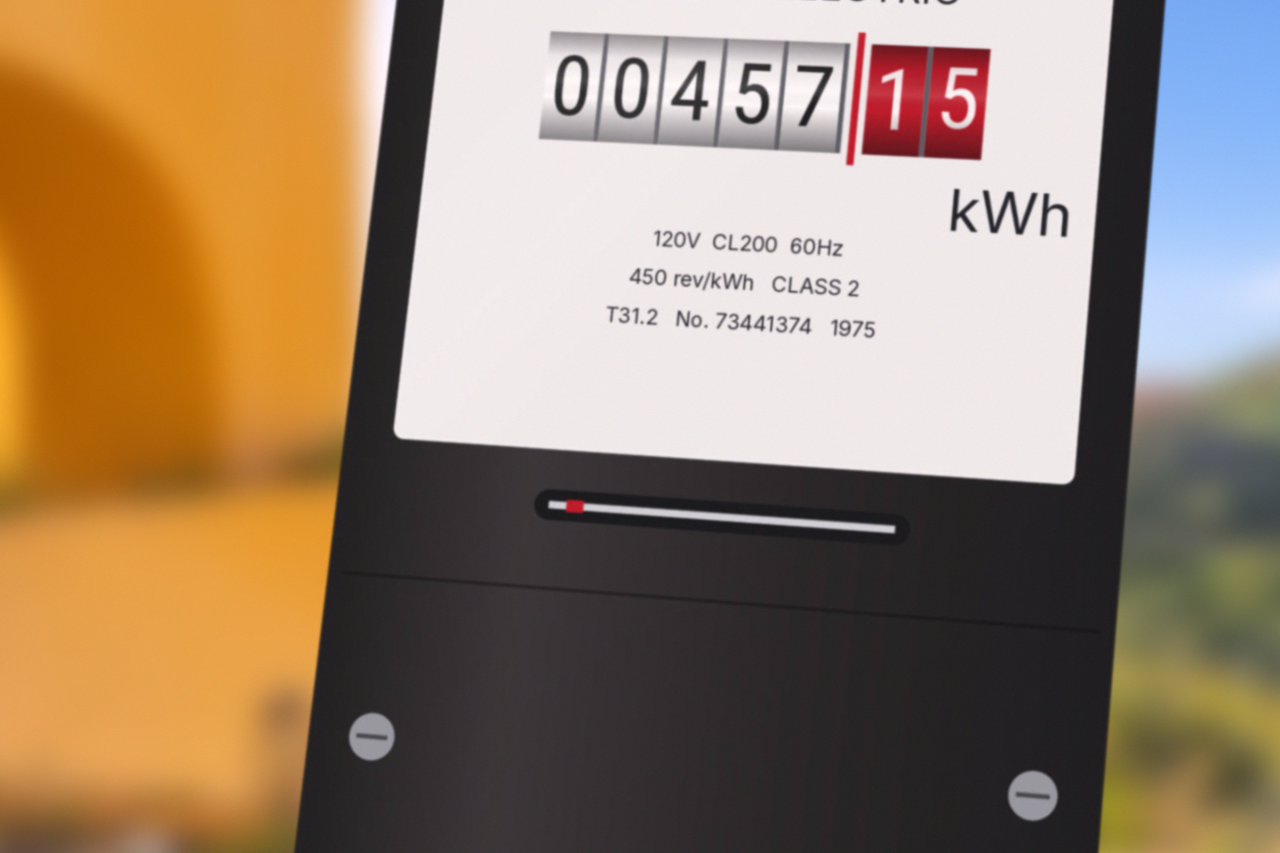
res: 457.15; kWh
